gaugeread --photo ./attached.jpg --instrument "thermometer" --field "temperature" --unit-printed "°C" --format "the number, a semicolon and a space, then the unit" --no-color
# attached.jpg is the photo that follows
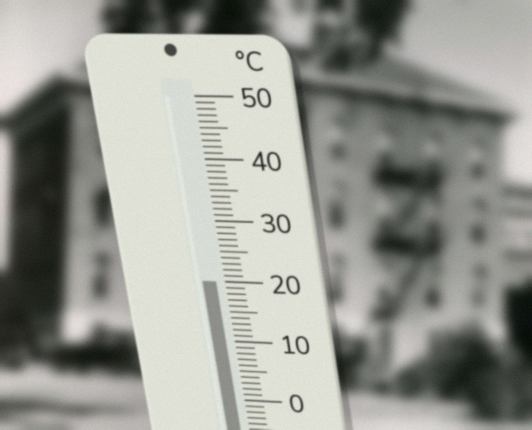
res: 20; °C
